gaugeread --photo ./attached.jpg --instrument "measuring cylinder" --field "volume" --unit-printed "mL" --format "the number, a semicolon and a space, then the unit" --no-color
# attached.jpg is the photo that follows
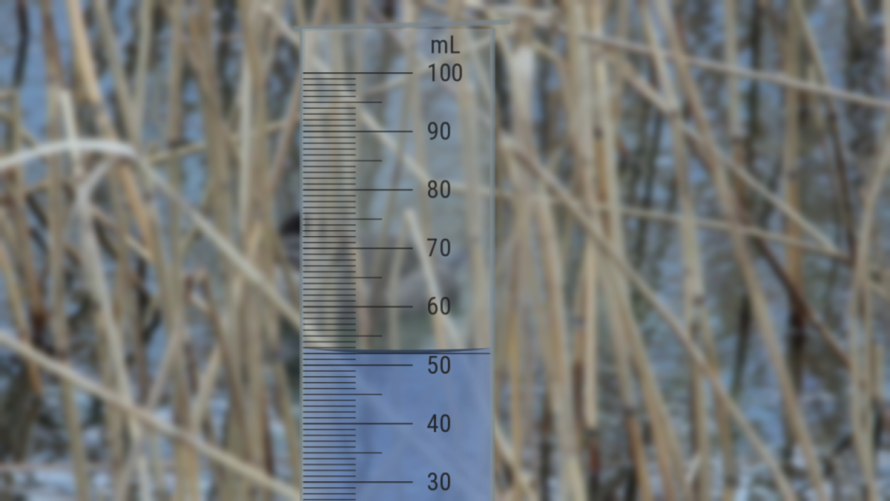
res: 52; mL
